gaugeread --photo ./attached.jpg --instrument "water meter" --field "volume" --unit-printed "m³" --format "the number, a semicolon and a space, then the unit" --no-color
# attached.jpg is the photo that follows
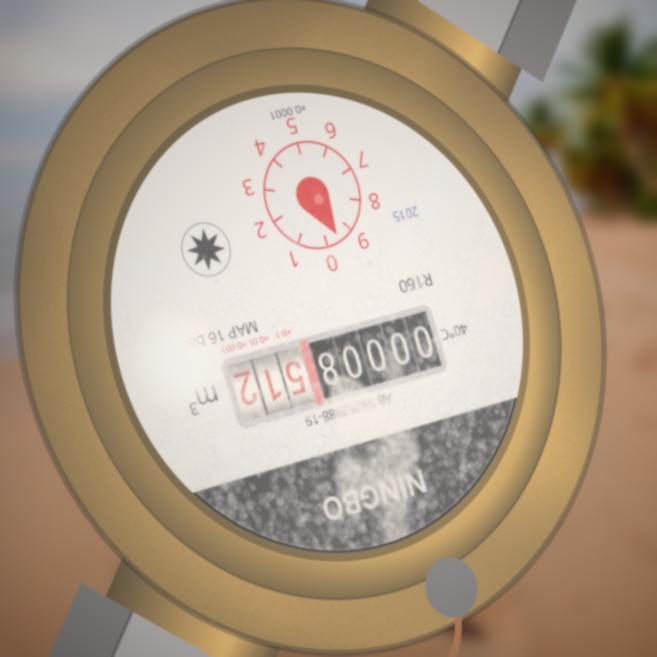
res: 8.5119; m³
